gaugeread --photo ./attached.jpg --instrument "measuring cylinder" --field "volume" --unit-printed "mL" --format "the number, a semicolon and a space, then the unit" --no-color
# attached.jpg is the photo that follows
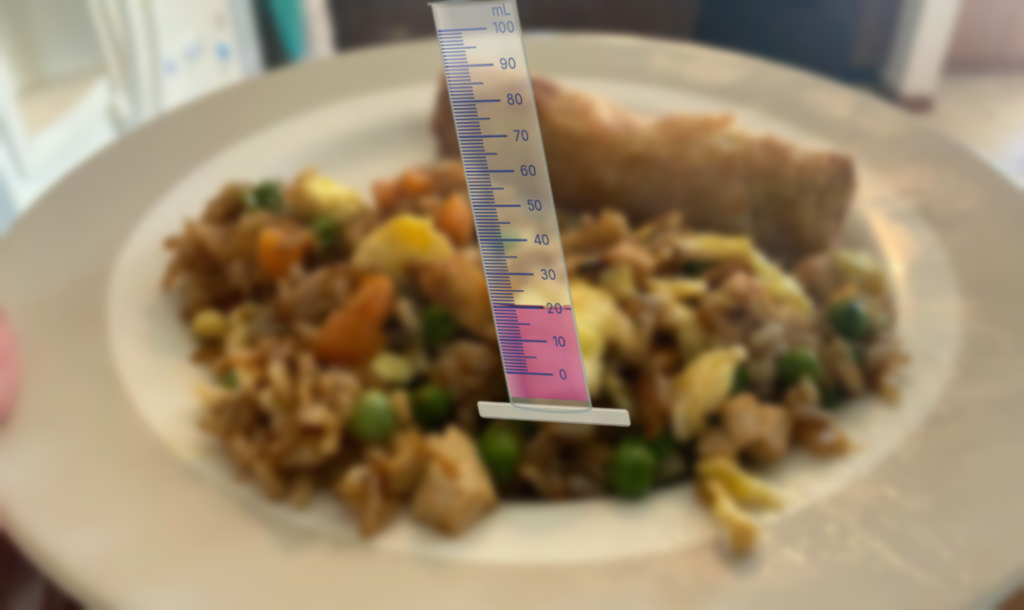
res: 20; mL
